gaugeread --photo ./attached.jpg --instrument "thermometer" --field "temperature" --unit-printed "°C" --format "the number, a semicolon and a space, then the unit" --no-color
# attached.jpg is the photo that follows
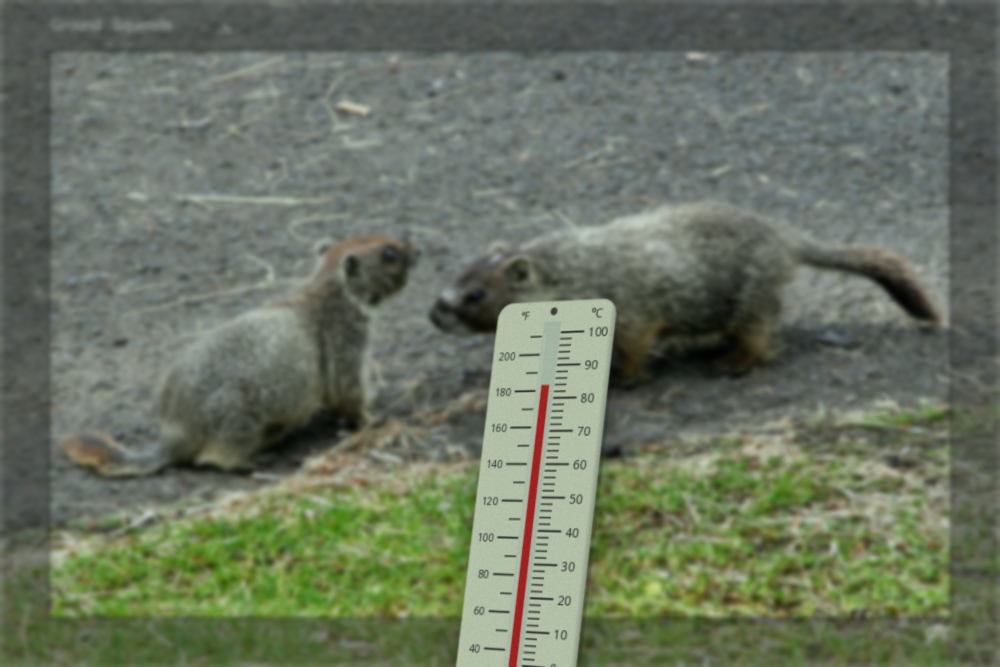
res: 84; °C
